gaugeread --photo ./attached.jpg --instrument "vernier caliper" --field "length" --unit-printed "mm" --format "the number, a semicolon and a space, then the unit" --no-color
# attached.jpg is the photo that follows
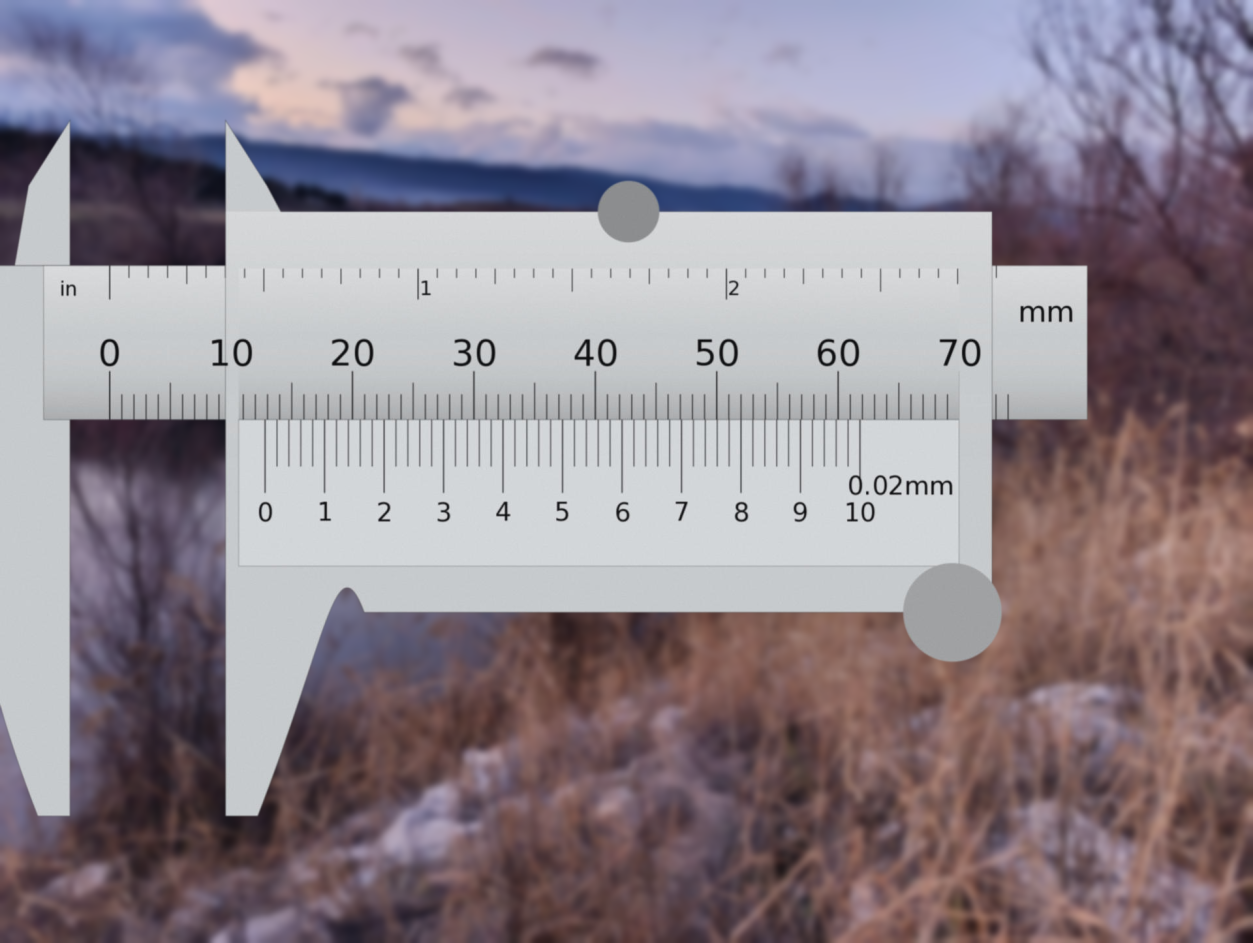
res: 12.8; mm
